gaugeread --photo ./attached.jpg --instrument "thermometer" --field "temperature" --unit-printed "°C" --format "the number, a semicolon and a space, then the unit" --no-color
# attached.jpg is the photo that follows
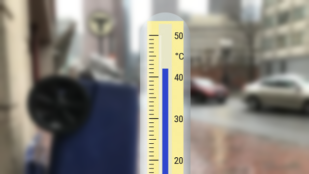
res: 42; °C
